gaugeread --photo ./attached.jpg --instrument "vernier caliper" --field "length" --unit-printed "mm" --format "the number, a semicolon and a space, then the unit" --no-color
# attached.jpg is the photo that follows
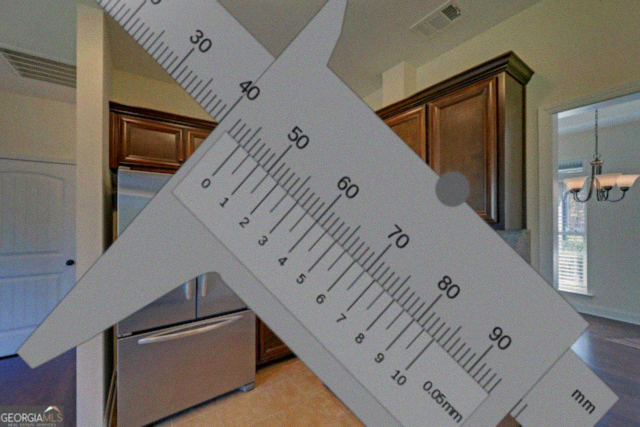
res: 44.4; mm
